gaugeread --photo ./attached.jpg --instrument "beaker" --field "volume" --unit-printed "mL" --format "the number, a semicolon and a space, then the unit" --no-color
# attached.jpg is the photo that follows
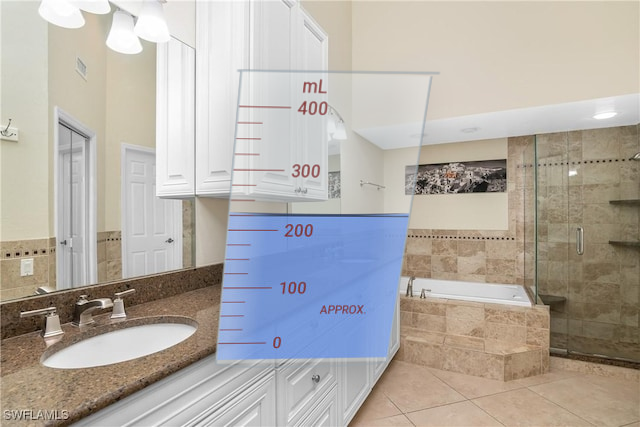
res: 225; mL
